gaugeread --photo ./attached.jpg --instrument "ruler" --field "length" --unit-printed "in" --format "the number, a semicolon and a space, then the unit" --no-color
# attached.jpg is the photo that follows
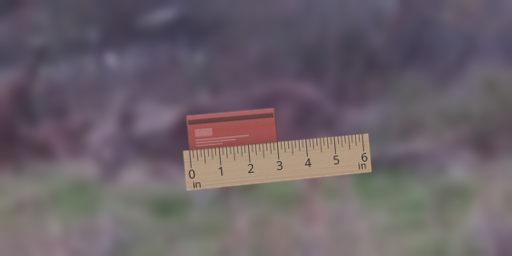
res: 3; in
